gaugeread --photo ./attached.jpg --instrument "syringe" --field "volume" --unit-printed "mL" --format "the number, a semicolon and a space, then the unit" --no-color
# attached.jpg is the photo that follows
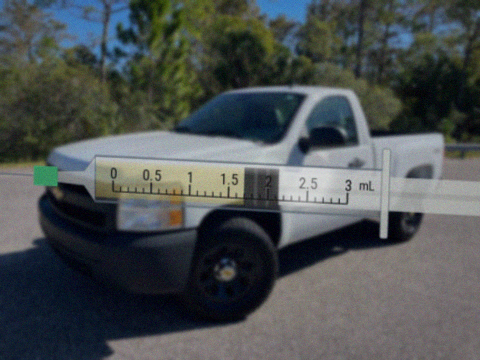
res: 1.7; mL
